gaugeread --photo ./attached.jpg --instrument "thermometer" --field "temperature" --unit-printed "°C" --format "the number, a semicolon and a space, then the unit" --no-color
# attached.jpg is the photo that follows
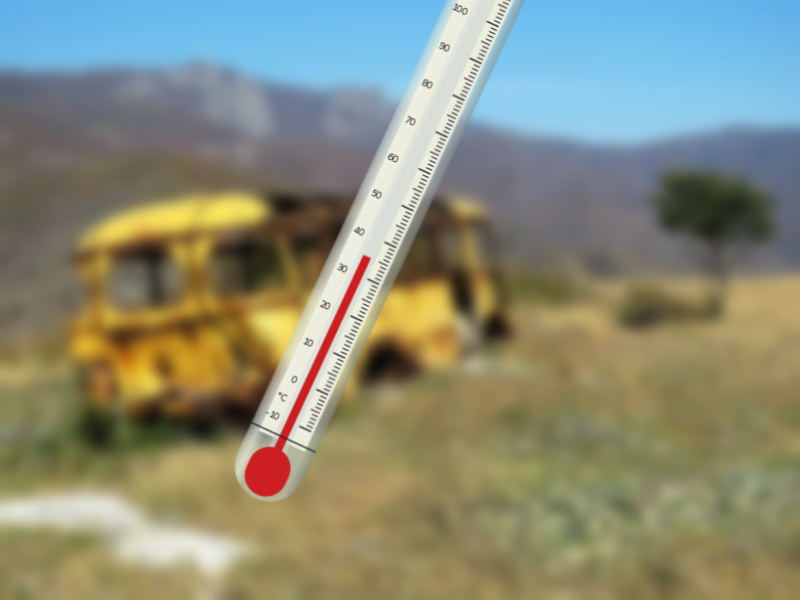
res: 35; °C
